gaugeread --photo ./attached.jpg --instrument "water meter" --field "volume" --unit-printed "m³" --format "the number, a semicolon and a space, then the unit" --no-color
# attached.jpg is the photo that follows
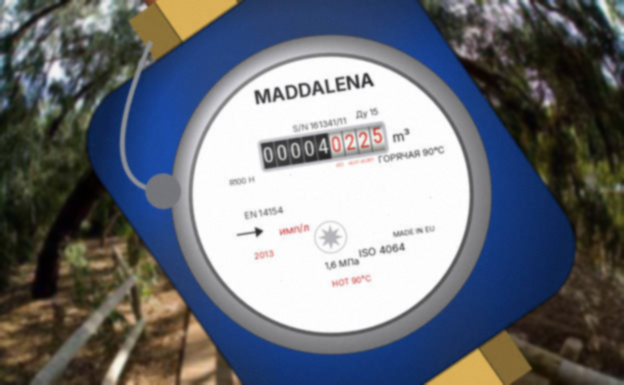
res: 4.0225; m³
